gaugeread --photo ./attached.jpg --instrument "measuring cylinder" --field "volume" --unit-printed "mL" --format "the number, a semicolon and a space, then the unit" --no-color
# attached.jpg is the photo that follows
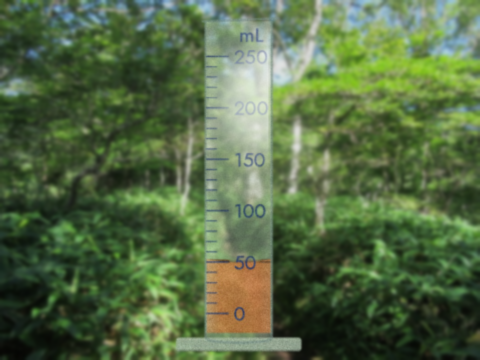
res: 50; mL
